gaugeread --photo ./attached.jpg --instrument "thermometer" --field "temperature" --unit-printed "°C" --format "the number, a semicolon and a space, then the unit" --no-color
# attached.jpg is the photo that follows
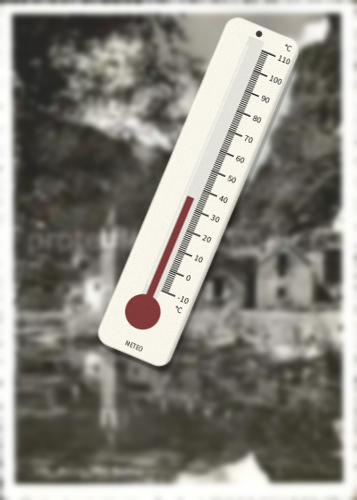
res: 35; °C
